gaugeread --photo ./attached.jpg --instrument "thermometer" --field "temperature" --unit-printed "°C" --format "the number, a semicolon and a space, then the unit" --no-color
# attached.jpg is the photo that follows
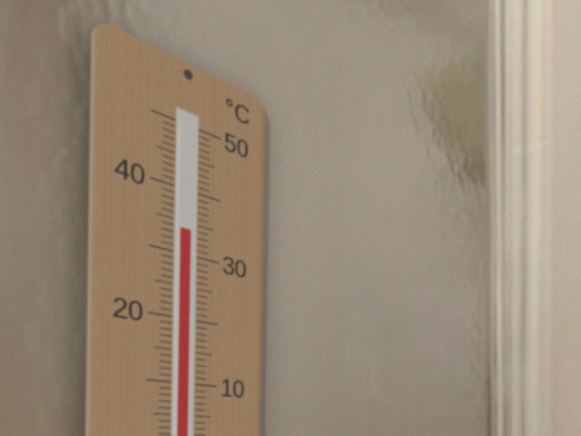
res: 34; °C
